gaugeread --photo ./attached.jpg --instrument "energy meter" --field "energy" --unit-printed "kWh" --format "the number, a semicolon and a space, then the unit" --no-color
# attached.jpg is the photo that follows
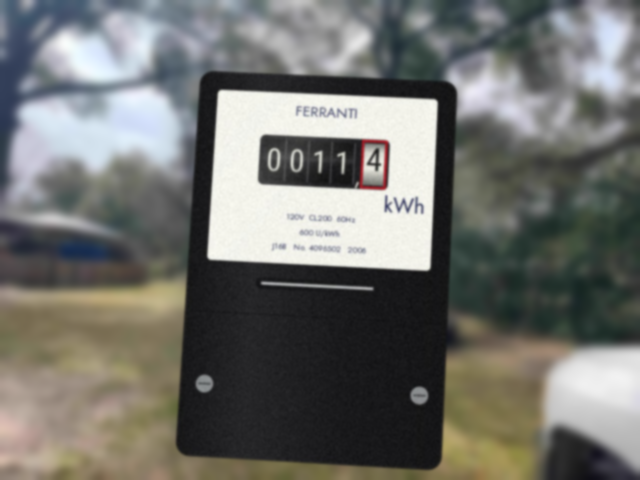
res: 11.4; kWh
